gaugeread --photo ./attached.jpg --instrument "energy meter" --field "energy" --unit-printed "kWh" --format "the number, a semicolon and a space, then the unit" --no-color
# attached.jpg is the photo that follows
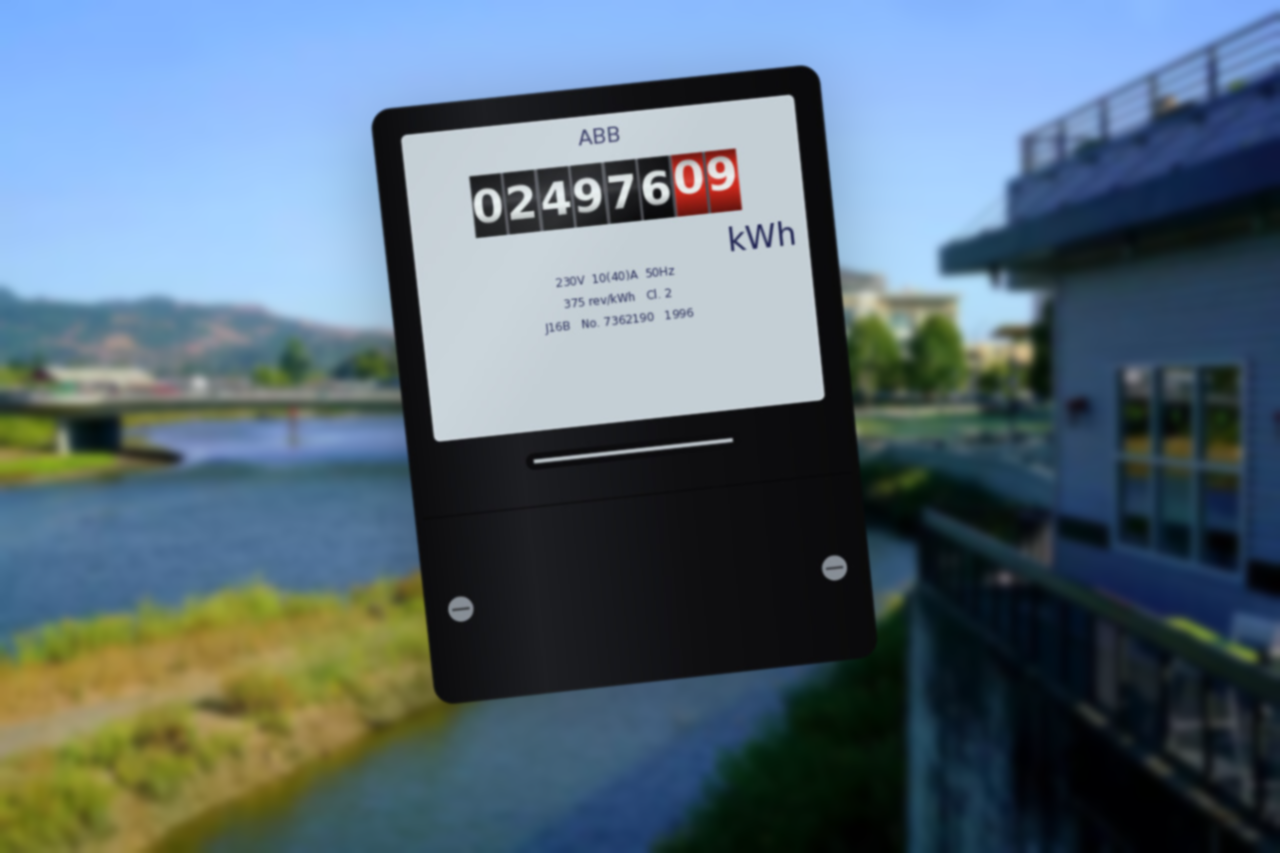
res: 24976.09; kWh
